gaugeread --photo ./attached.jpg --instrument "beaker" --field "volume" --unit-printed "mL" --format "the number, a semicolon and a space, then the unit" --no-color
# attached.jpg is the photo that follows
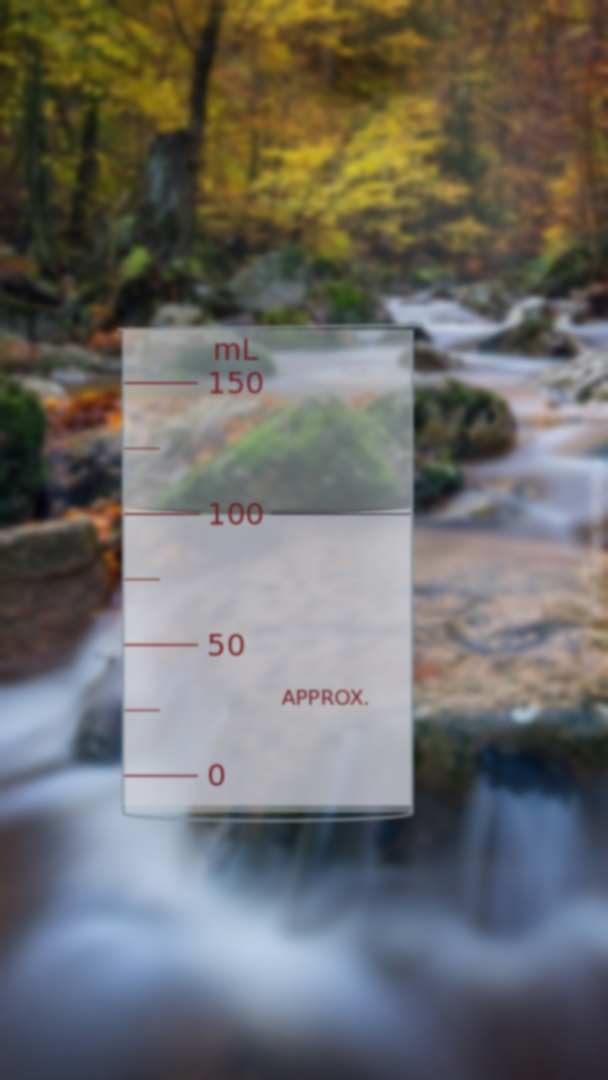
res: 100; mL
